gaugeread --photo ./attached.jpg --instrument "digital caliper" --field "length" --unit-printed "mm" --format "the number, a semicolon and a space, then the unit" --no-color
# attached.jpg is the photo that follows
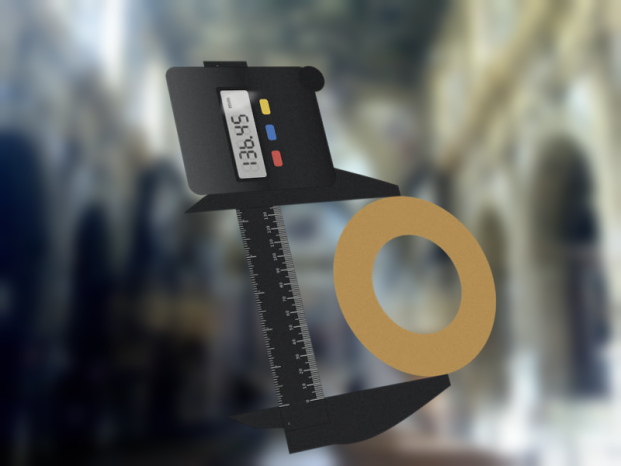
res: 136.45; mm
